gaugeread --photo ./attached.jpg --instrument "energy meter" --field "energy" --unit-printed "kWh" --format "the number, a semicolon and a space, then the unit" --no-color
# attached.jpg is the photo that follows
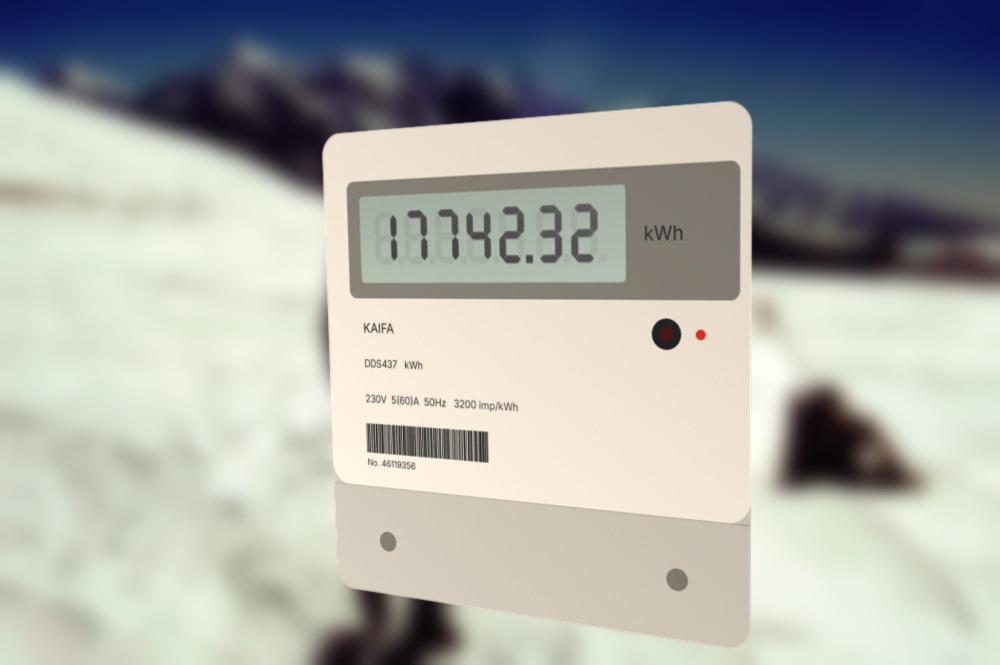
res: 17742.32; kWh
